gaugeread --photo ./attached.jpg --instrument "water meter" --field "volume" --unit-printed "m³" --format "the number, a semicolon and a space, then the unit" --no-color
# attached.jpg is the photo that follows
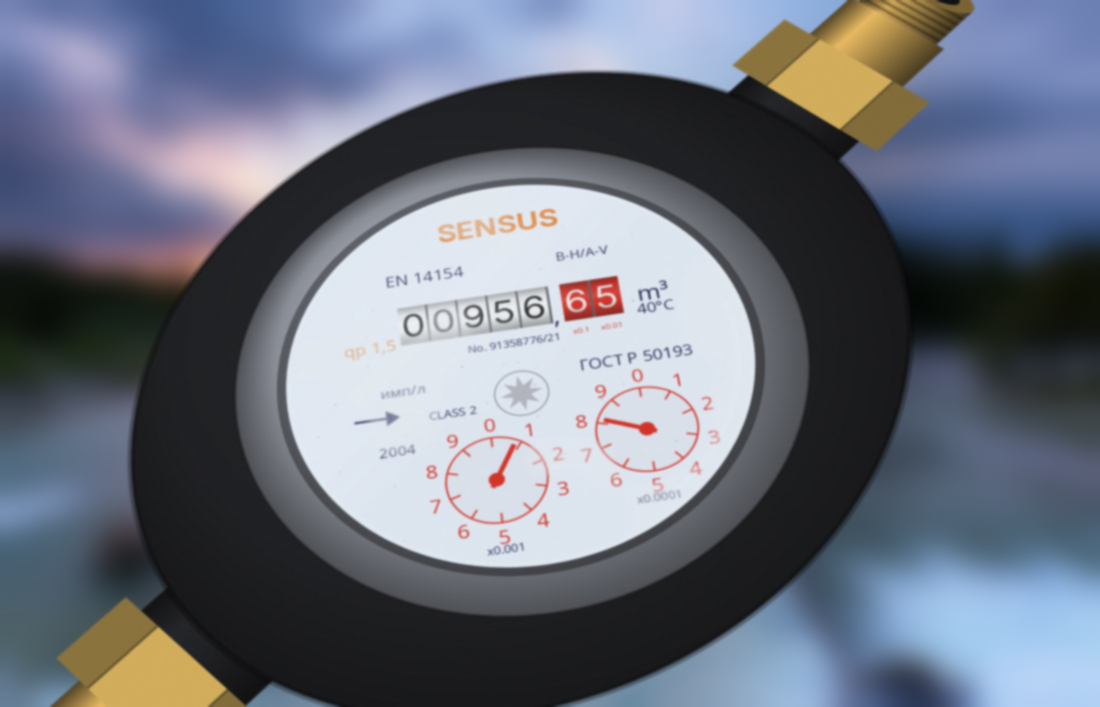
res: 956.6508; m³
